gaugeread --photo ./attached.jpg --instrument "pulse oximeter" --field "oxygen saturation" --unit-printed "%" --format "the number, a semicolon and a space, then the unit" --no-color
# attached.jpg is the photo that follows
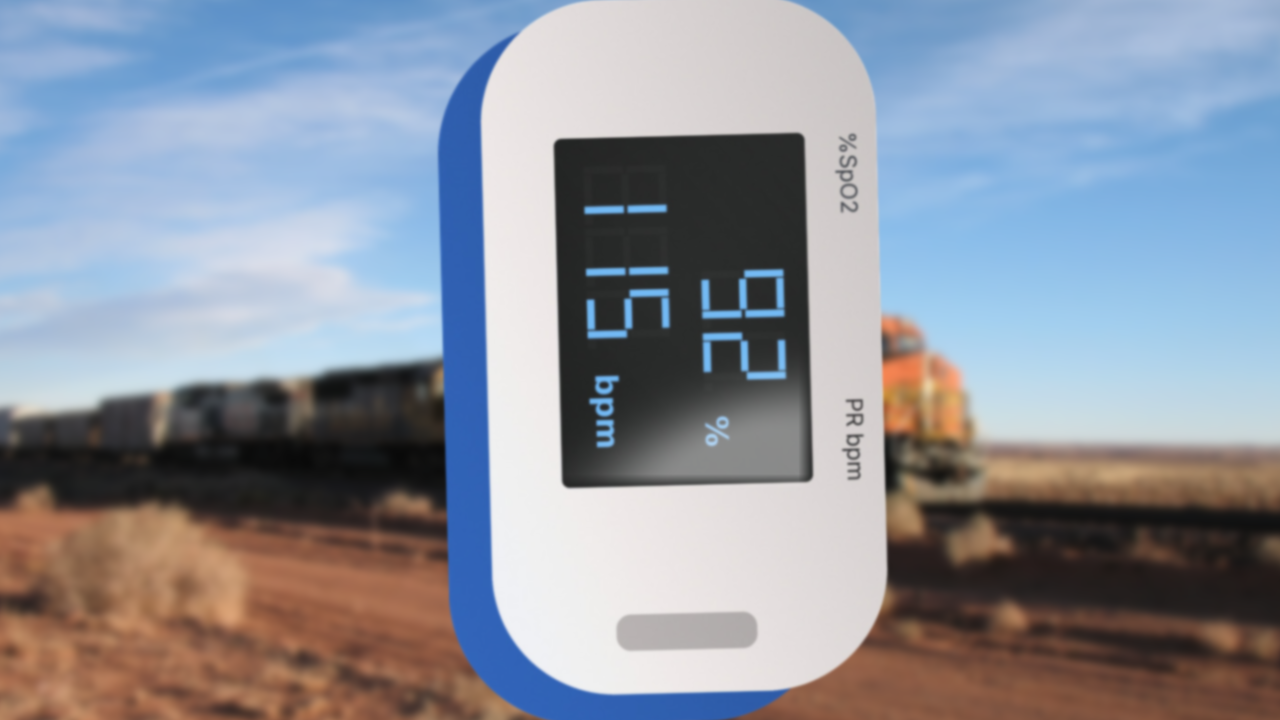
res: 92; %
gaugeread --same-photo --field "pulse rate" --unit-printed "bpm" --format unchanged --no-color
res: 115; bpm
